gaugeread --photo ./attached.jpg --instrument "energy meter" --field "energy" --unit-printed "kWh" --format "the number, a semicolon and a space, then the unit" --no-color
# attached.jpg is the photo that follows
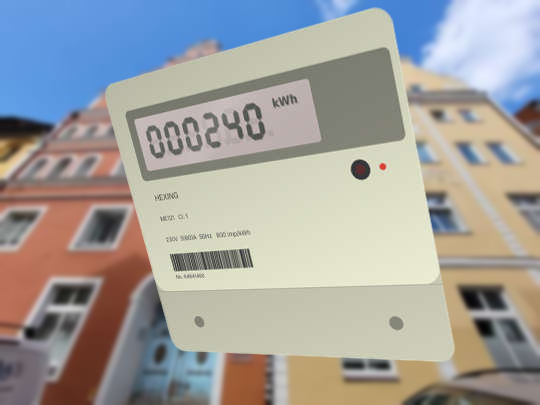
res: 240; kWh
